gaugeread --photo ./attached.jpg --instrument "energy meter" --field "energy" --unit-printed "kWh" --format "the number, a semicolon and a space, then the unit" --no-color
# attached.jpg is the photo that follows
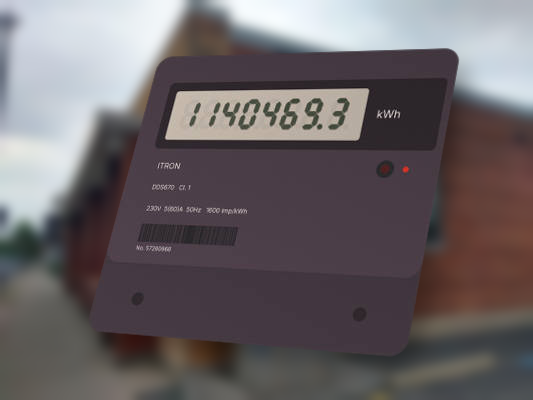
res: 1140469.3; kWh
